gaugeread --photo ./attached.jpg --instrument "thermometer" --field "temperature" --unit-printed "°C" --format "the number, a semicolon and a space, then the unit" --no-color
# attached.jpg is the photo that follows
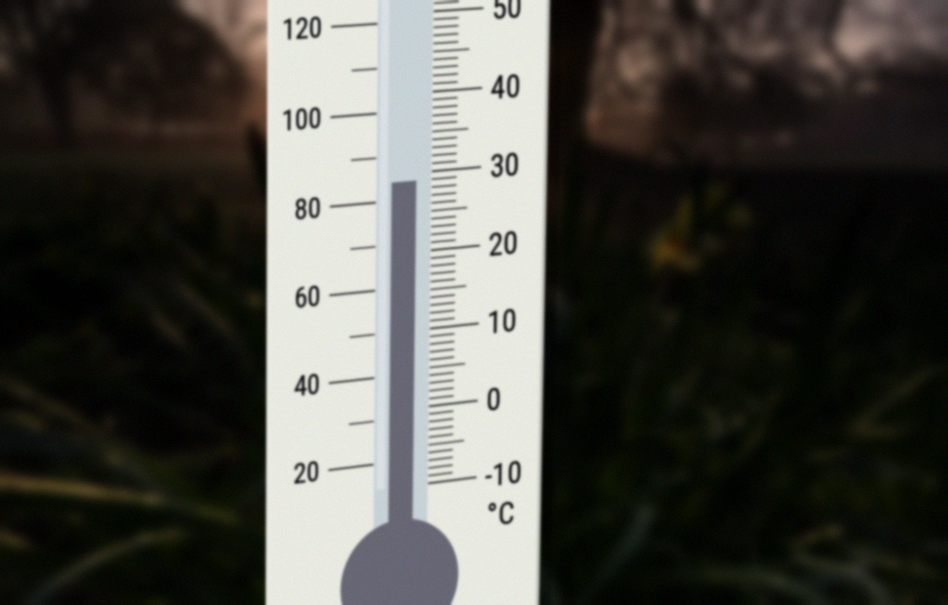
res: 29; °C
